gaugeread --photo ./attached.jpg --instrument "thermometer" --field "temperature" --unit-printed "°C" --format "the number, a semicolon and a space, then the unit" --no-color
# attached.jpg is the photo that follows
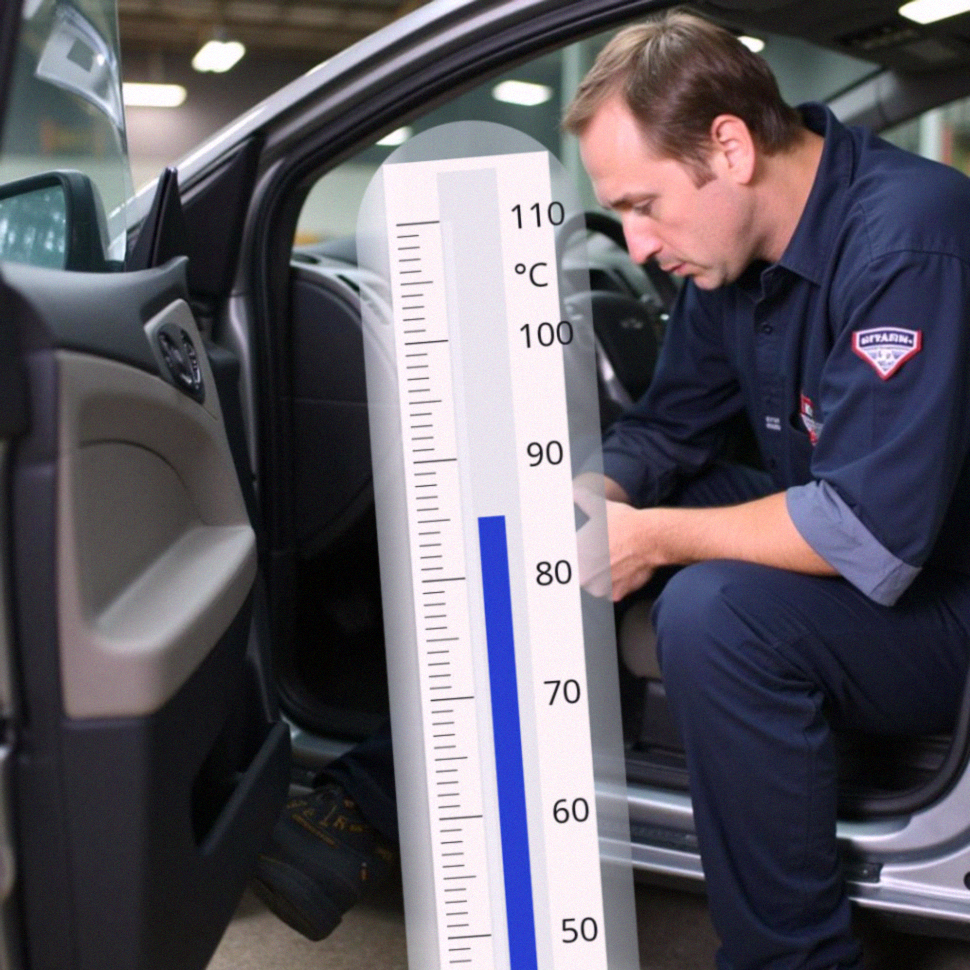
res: 85; °C
